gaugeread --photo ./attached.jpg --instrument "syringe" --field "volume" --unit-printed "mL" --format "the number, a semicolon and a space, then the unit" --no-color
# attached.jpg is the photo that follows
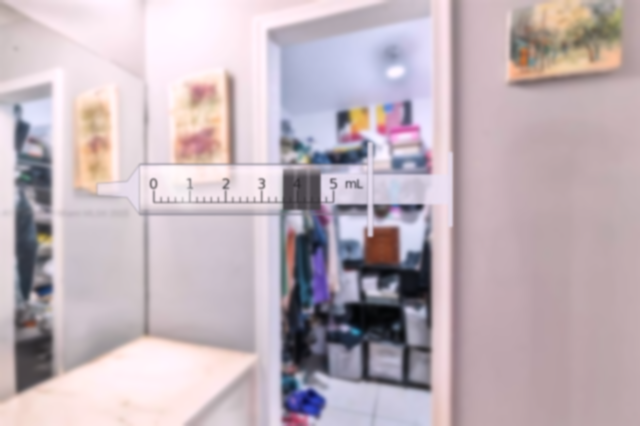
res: 3.6; mL
